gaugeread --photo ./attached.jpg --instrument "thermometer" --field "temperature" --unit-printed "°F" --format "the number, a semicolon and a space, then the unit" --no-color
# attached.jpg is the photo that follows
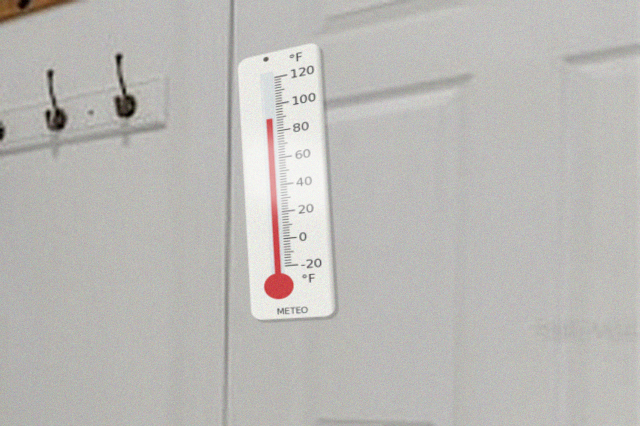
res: 90; °F
